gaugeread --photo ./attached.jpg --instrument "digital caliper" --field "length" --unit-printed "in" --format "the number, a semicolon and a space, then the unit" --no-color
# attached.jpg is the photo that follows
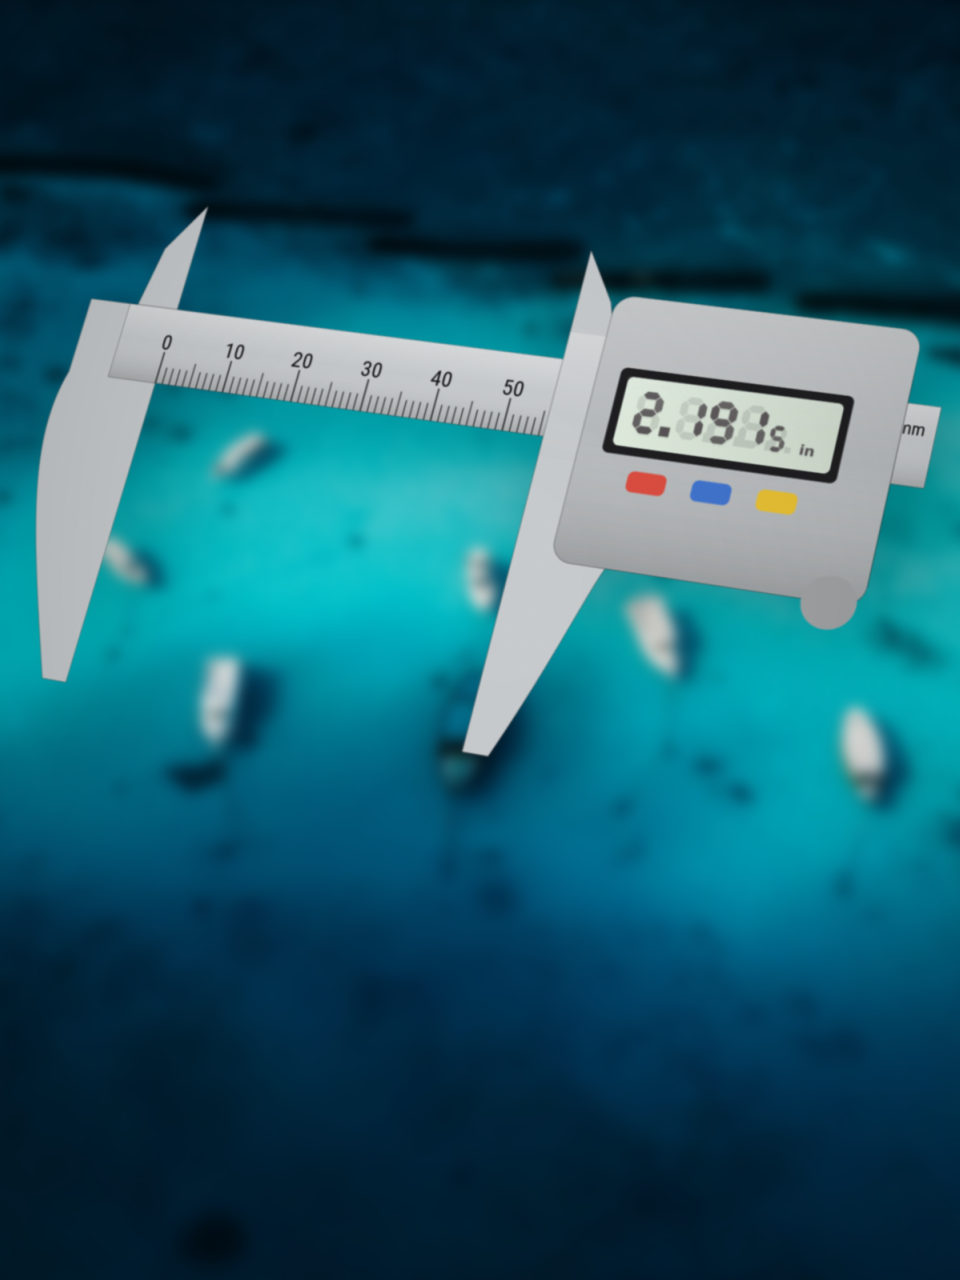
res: 2.1915; in
